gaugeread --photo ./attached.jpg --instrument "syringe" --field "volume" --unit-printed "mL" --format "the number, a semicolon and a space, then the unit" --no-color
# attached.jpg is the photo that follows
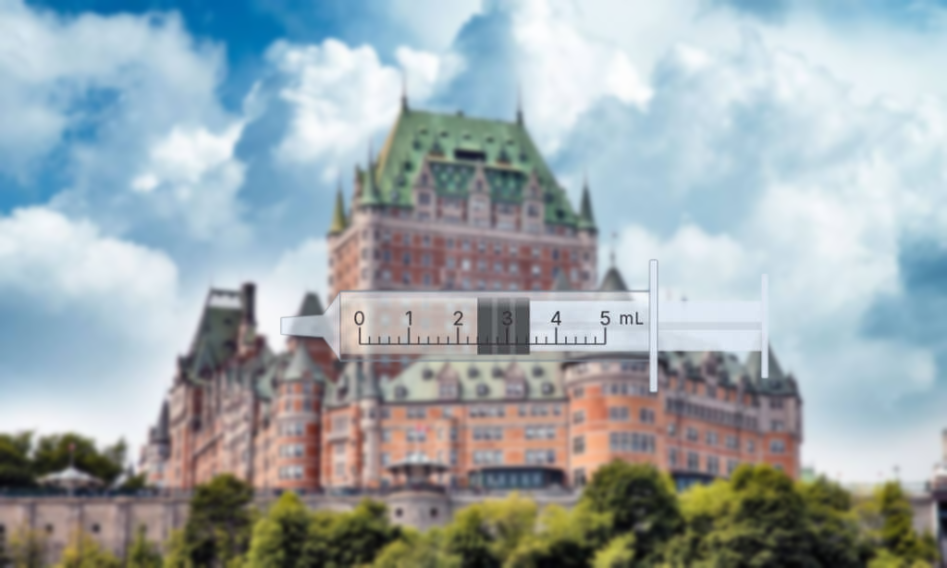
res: 2.4; mL
